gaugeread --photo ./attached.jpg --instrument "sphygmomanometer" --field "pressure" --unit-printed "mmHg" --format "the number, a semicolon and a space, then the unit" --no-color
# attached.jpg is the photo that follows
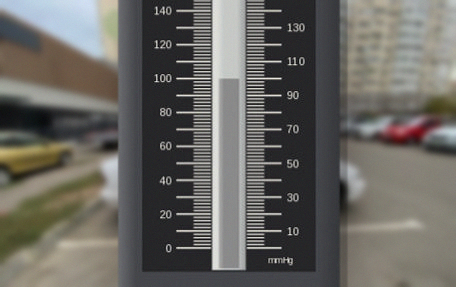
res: 100; mmHg
